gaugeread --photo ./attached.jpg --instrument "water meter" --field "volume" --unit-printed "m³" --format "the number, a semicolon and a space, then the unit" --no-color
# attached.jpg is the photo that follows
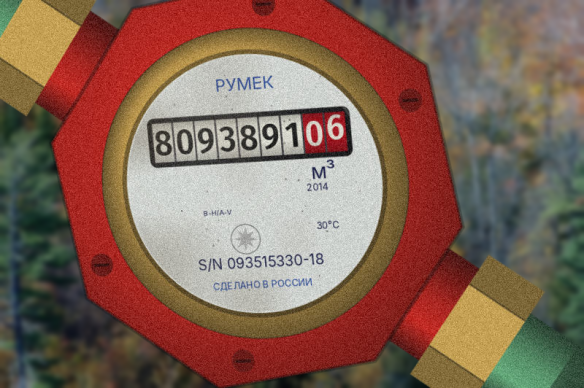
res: 8093891.06; m³
